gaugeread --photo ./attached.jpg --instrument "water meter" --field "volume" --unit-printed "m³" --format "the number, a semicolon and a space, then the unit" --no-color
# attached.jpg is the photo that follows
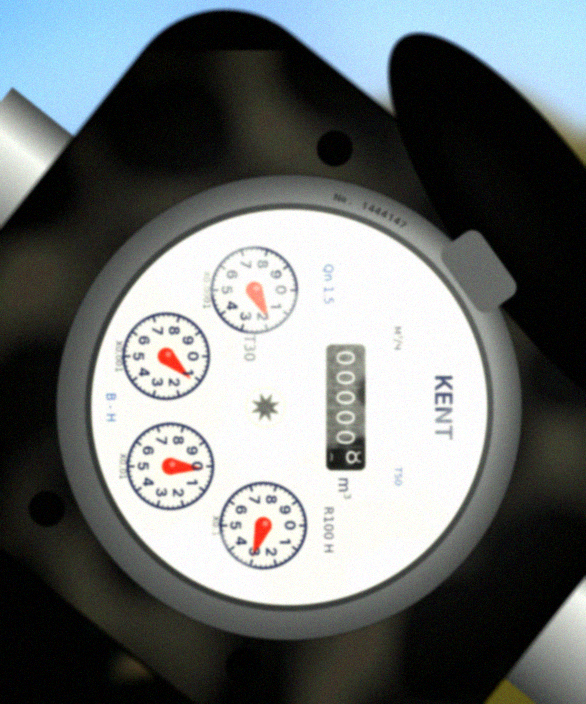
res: 8.3011; m³
